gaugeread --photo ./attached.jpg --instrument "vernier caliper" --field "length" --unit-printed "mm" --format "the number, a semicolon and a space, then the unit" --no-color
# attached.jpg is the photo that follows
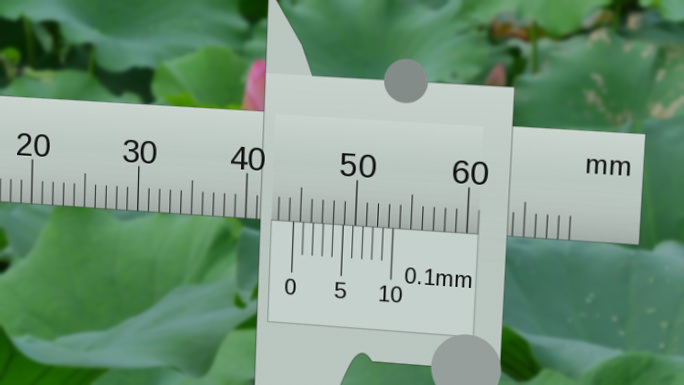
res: 44.4; mm
